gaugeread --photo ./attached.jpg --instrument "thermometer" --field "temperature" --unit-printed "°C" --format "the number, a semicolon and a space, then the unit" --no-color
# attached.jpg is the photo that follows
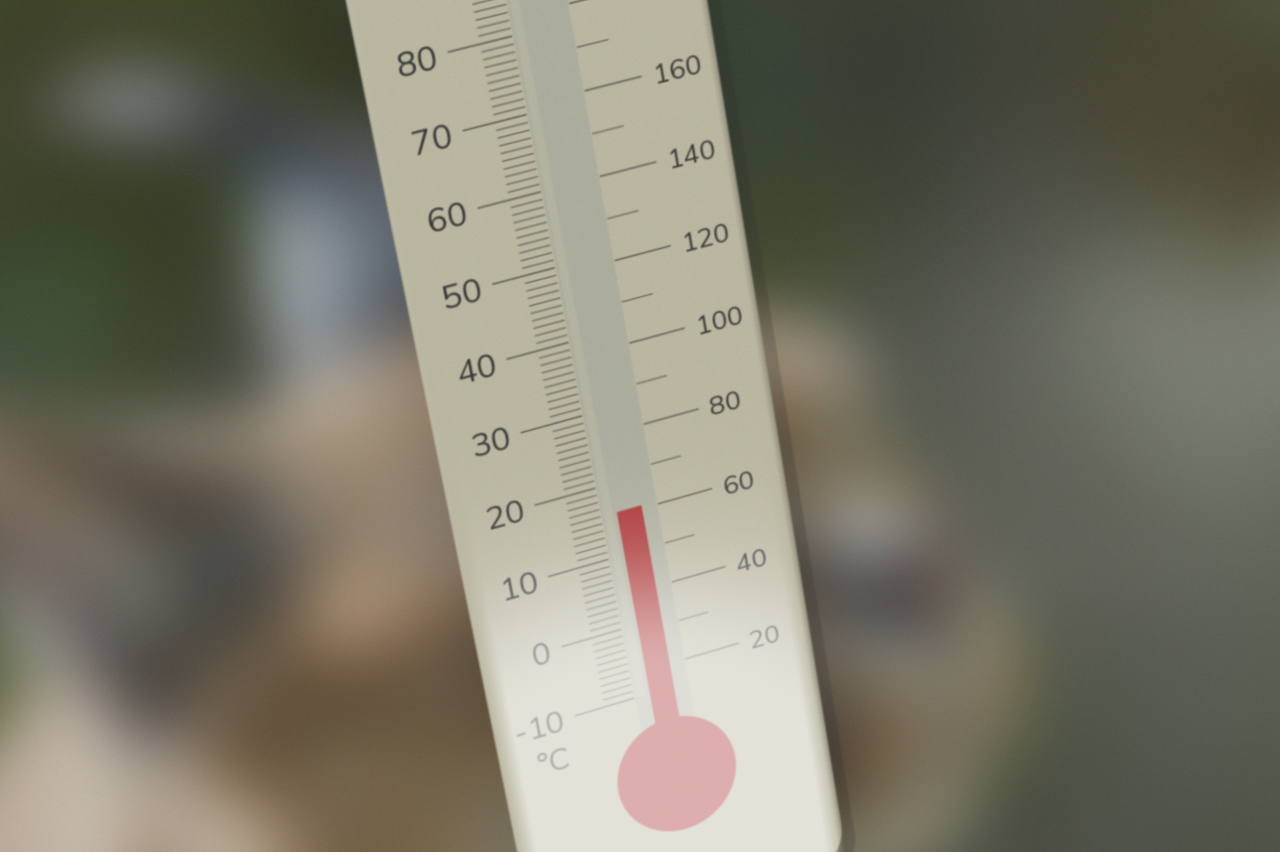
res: 16; °C
